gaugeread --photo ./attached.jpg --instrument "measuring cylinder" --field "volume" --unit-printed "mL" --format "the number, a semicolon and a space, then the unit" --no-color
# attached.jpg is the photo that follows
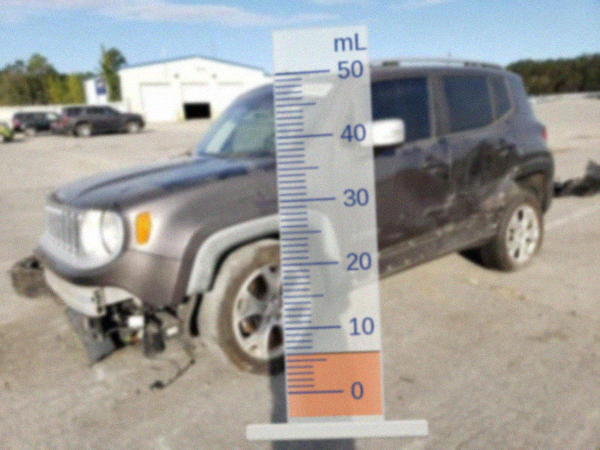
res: 6; mL
